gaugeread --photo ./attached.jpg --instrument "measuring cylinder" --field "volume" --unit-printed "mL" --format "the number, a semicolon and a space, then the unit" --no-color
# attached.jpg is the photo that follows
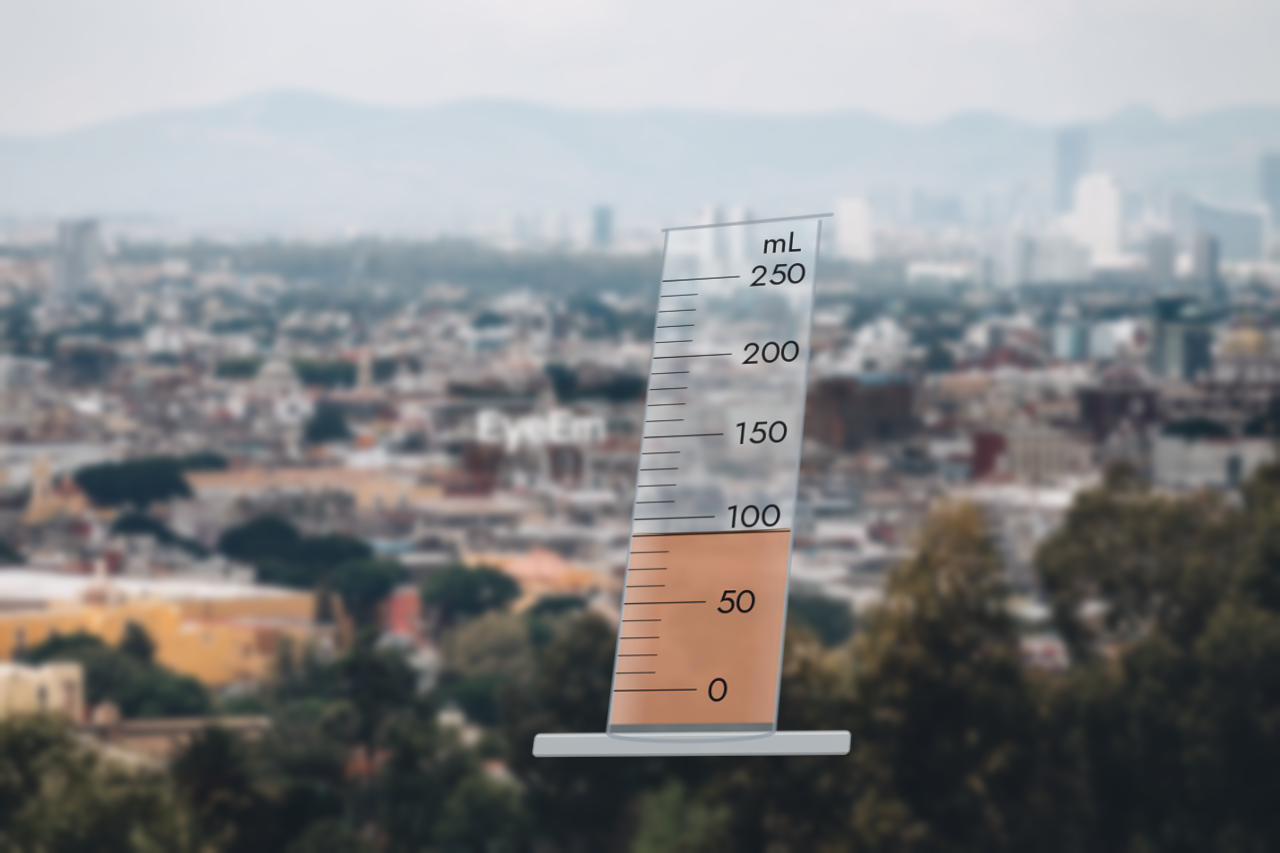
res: 90; mL
